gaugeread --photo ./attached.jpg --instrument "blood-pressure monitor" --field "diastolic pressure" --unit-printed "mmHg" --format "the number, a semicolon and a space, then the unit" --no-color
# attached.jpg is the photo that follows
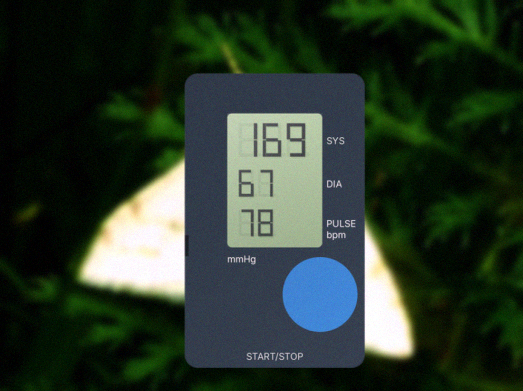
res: 67; mmHg
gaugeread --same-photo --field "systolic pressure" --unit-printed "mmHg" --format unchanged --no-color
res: 169; mmHg
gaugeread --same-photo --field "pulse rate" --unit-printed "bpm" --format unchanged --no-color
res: 78; bpm
